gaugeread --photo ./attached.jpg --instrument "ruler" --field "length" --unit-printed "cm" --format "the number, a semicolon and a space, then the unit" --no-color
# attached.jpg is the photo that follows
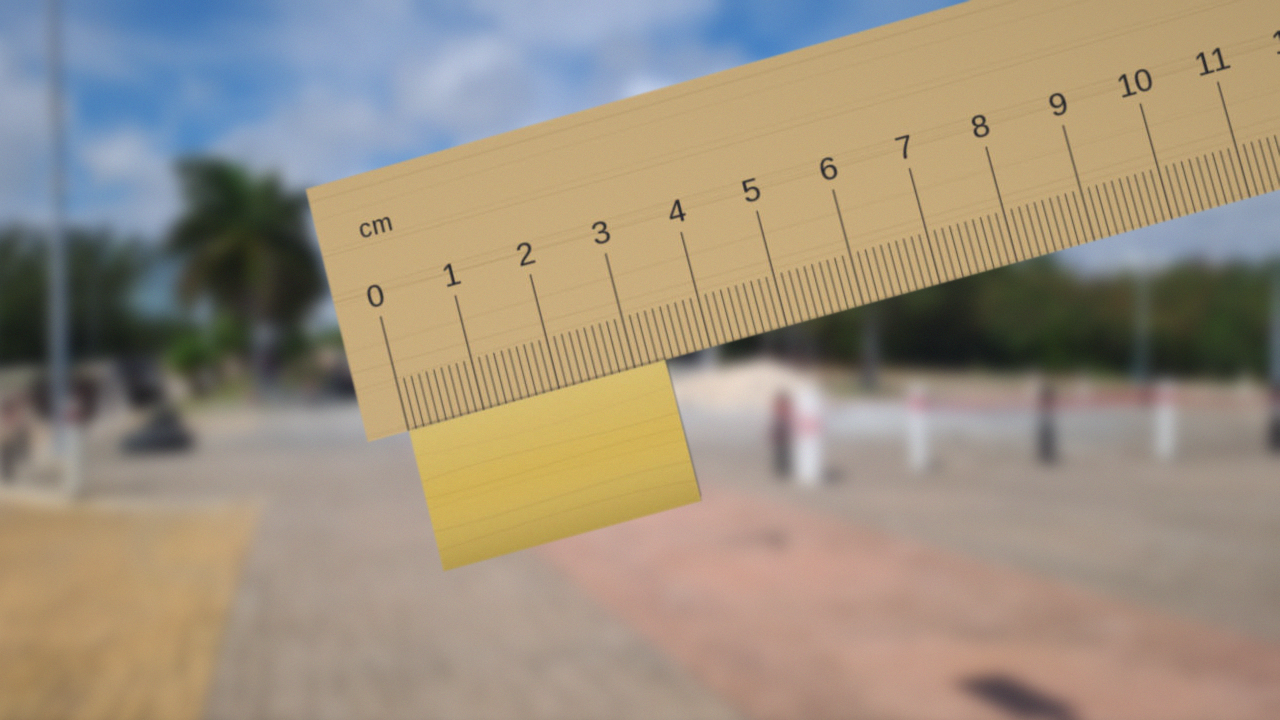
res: 3.4; cm
